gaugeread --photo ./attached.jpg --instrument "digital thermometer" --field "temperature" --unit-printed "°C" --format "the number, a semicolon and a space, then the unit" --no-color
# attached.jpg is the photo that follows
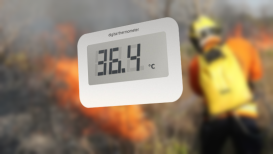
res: 36.4; °C
